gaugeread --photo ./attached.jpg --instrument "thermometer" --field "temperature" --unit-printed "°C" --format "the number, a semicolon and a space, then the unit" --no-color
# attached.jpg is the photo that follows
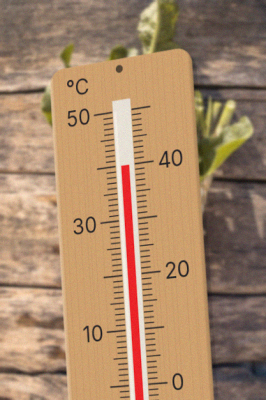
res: 40; °C
